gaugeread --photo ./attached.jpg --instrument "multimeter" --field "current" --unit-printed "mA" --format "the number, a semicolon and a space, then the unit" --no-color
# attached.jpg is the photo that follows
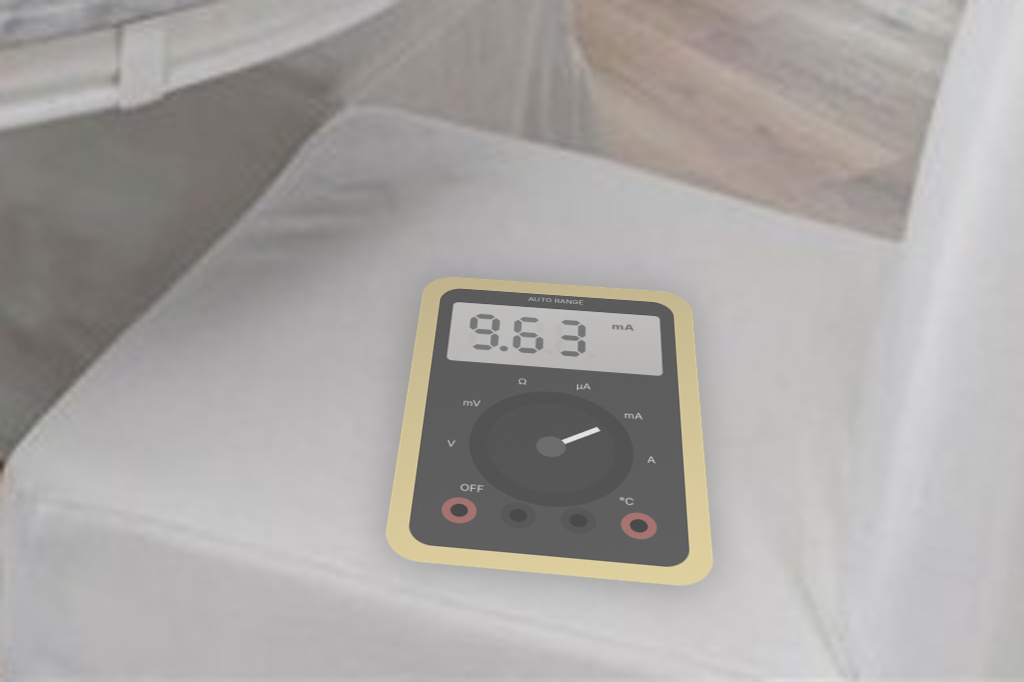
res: 9.63; mA
